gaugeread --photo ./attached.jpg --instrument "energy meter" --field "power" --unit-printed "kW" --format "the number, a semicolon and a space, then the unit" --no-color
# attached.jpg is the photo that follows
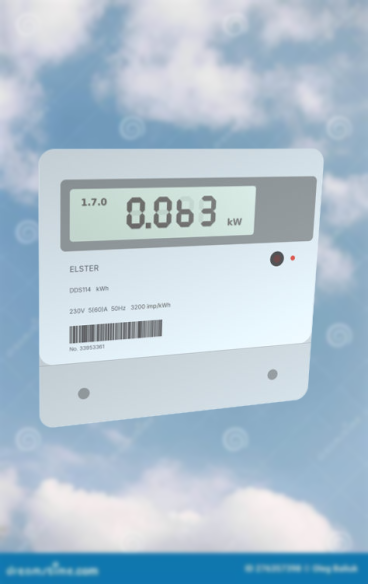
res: 0.063; kW
